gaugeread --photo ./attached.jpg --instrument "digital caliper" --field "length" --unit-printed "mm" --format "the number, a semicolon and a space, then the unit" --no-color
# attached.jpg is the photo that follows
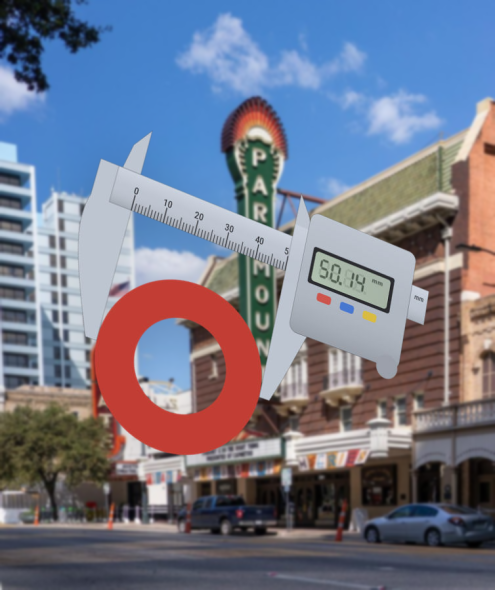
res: 50.14; mm
